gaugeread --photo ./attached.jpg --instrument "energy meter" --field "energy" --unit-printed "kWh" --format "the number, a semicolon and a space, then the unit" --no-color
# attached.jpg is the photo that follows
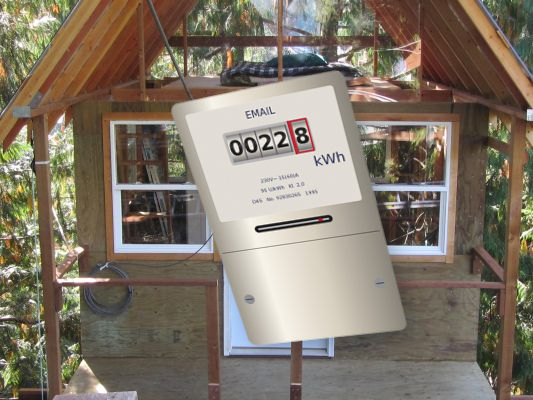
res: 22.8; kWh
